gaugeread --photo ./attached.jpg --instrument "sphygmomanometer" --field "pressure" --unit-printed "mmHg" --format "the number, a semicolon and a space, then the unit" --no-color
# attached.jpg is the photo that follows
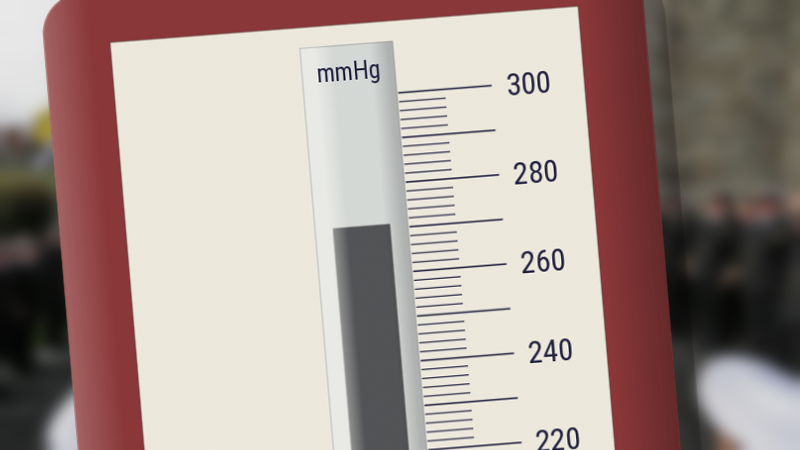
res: 271; mmHg
